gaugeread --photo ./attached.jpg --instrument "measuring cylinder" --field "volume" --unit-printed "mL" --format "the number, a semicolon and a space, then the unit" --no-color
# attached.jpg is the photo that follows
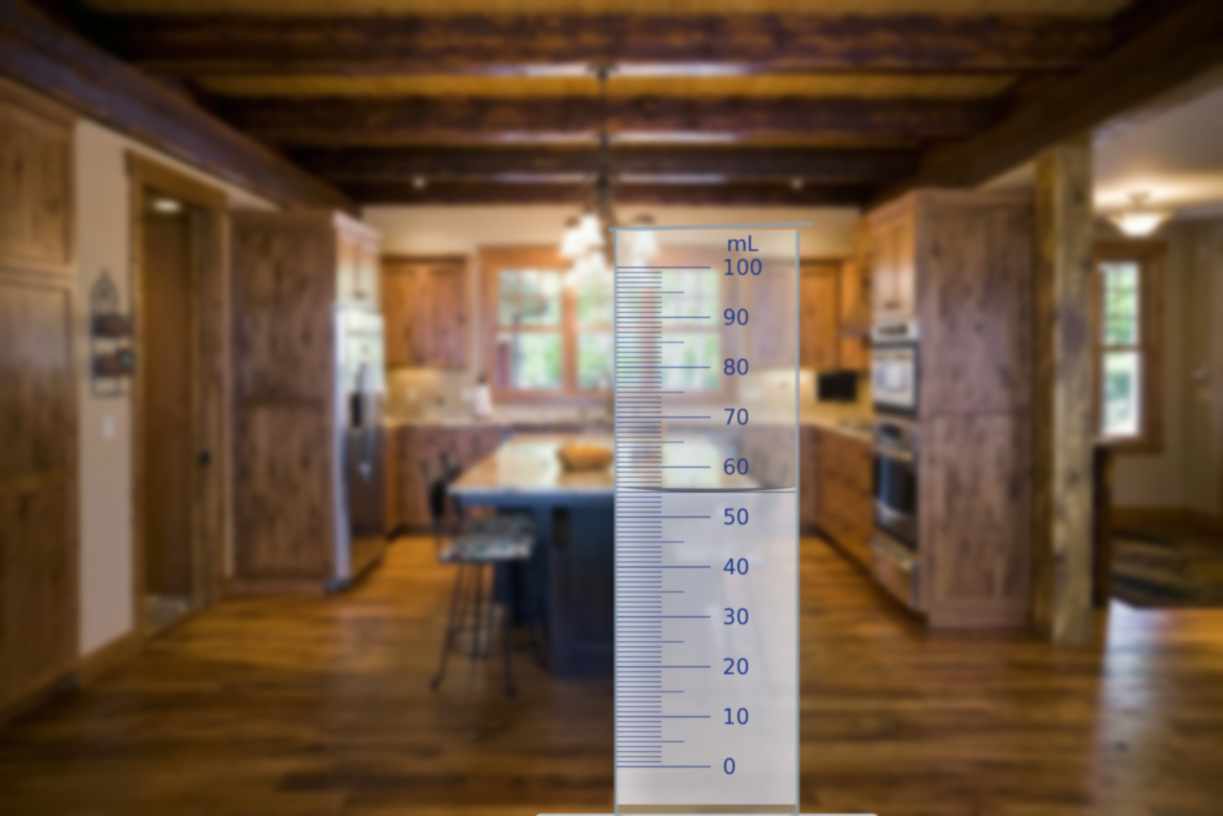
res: 55; mL
